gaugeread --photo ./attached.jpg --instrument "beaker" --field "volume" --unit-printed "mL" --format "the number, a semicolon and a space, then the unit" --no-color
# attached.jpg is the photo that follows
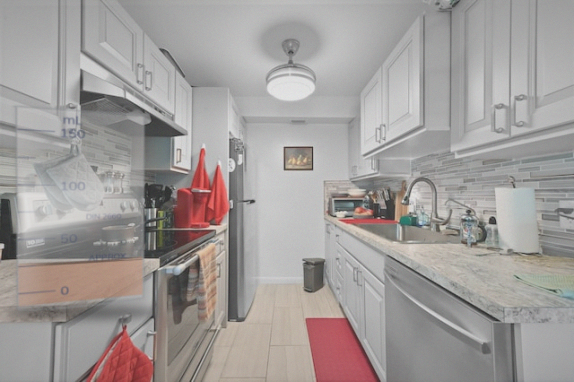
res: 25; mL
